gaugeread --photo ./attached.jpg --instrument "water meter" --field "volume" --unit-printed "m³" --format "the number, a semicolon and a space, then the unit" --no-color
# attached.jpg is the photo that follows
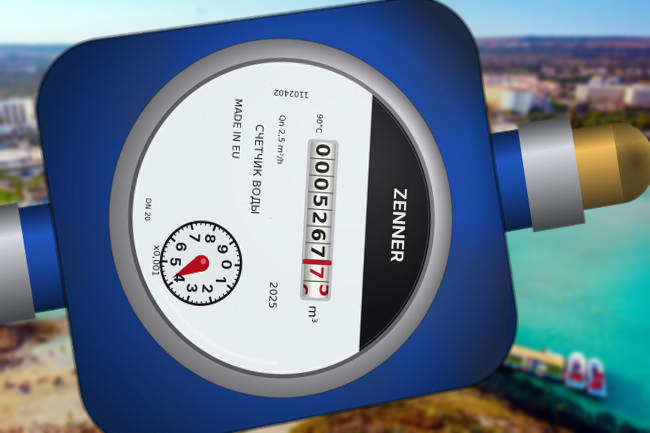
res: 5267.754; m³
